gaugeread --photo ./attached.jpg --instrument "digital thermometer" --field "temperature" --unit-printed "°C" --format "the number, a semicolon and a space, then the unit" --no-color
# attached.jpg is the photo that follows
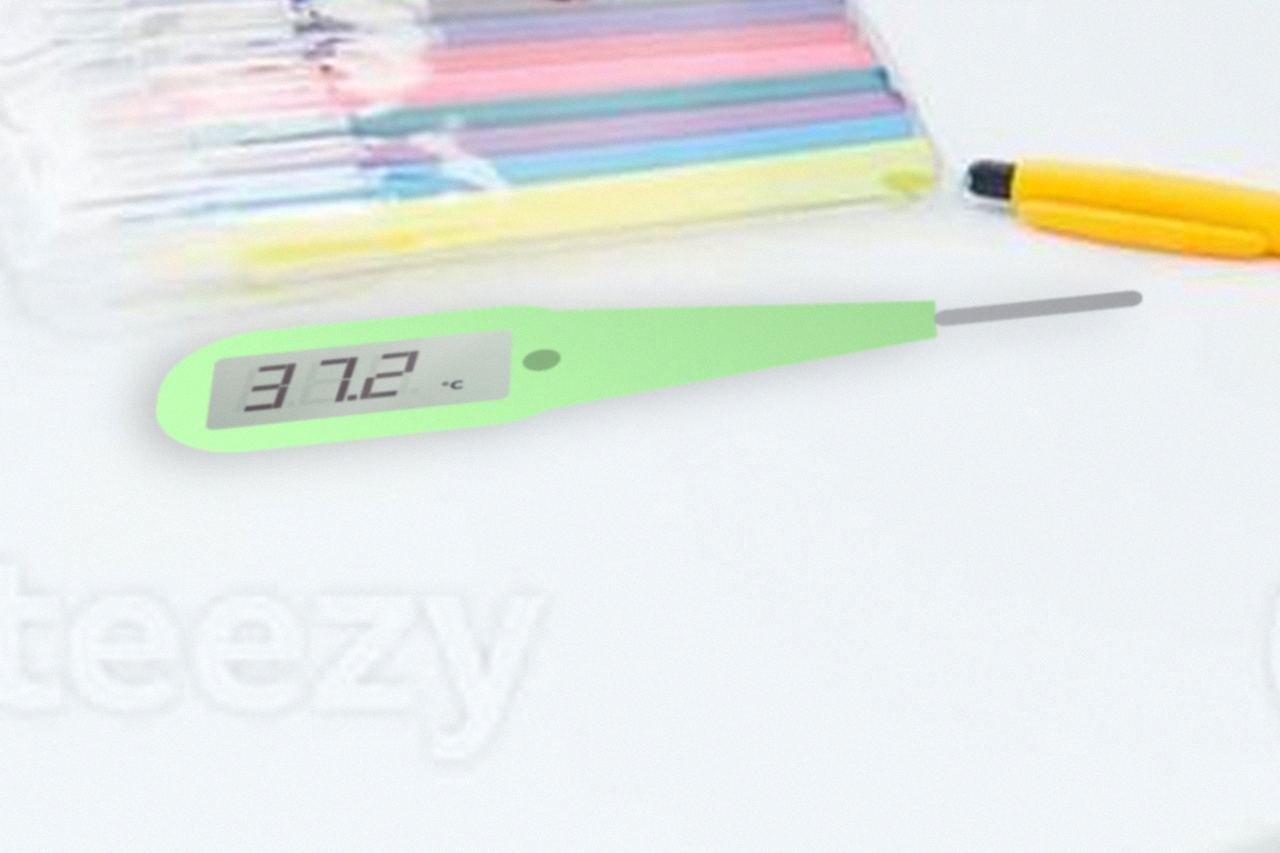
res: 37.2; °C
